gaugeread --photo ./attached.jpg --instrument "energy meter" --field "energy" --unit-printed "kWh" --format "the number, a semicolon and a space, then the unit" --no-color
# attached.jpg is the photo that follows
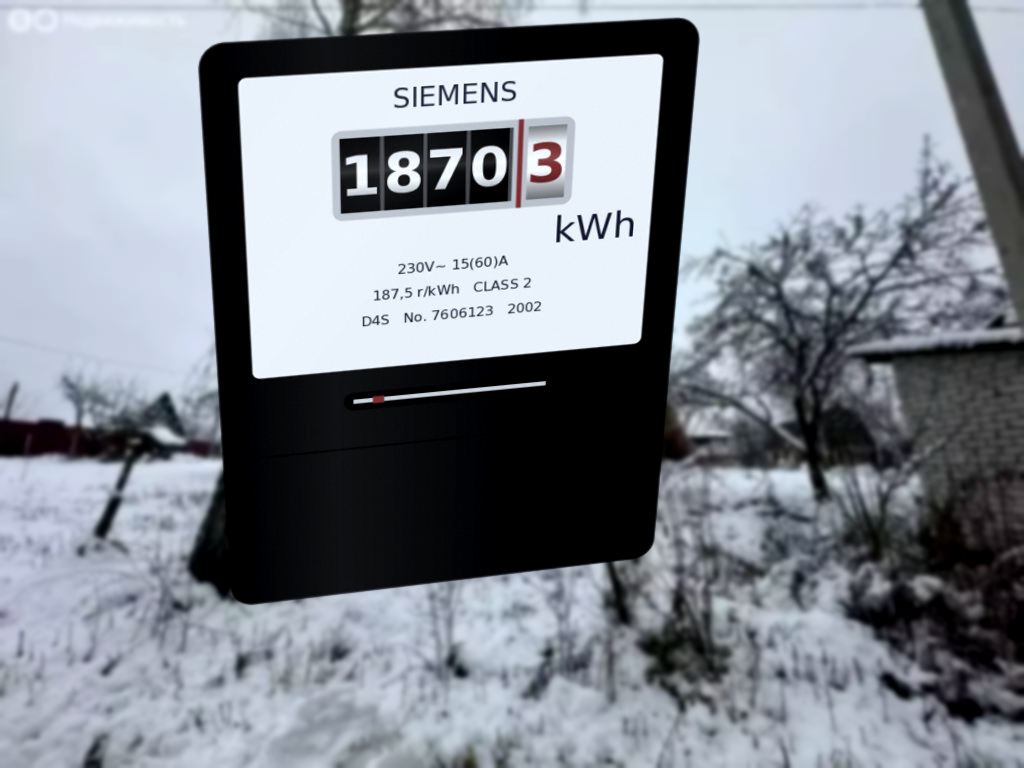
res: 1870.3; kWh
